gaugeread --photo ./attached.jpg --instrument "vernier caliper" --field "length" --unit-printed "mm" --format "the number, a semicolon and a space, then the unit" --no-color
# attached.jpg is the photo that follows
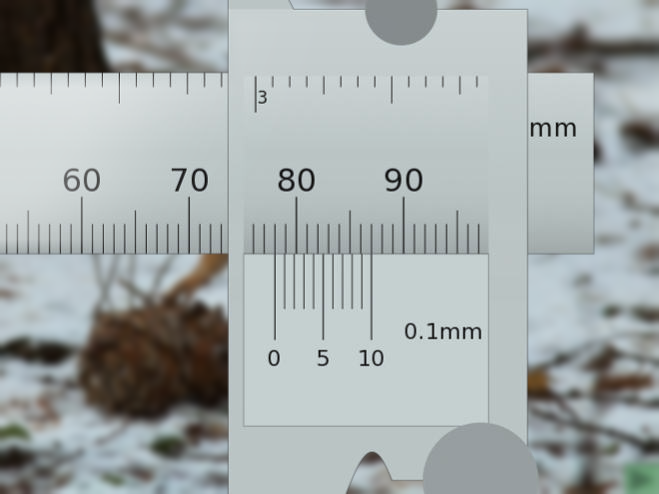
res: 78.0; mm
